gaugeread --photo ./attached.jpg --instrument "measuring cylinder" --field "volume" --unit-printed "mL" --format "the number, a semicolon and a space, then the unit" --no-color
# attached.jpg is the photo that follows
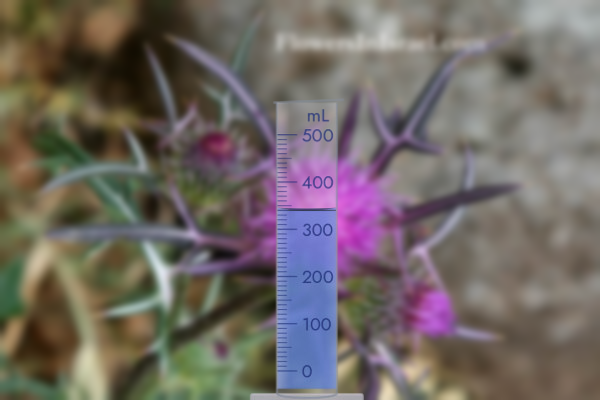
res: 340; mL
